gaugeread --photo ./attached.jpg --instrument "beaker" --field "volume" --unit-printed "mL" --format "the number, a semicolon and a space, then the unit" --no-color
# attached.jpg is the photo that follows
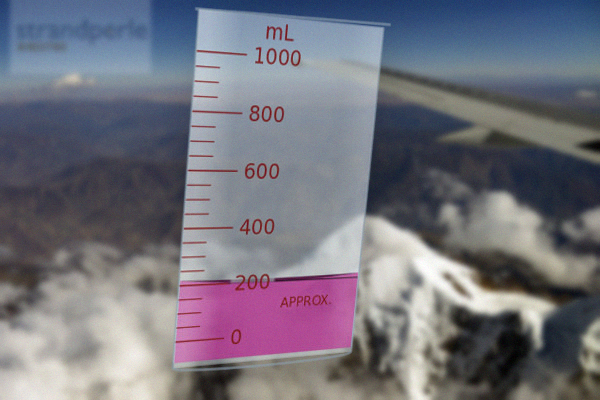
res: 200; mL
